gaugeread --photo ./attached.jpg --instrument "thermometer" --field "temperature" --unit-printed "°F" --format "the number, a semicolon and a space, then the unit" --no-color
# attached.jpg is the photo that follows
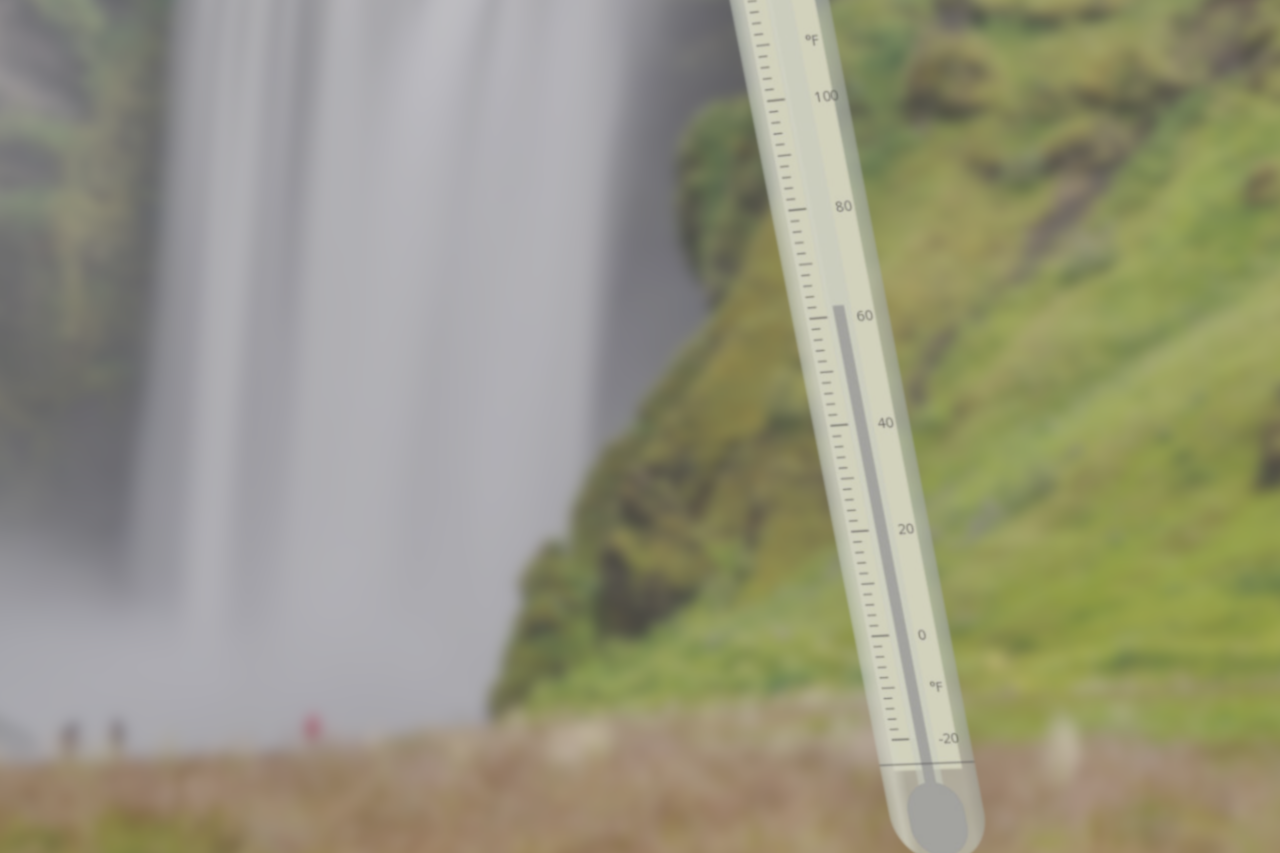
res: 62; °F
